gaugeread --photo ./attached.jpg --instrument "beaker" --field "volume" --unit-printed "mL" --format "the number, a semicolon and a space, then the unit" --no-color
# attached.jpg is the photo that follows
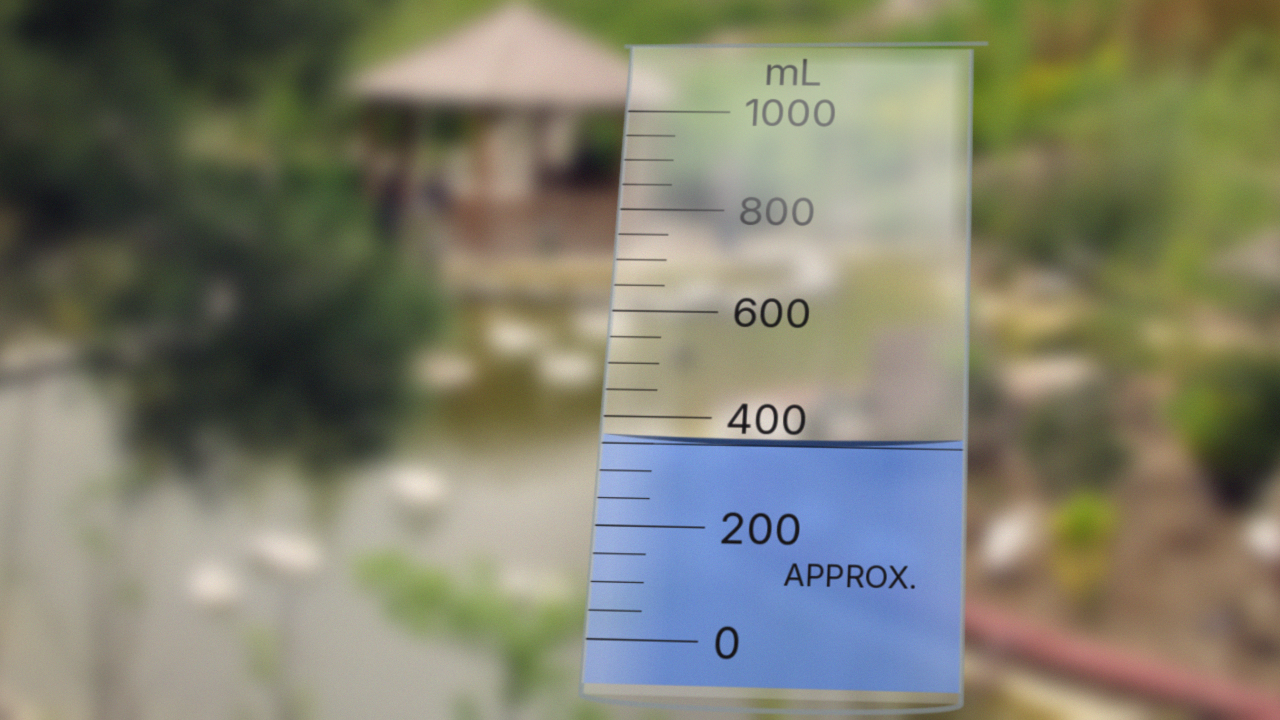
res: 350; mL
